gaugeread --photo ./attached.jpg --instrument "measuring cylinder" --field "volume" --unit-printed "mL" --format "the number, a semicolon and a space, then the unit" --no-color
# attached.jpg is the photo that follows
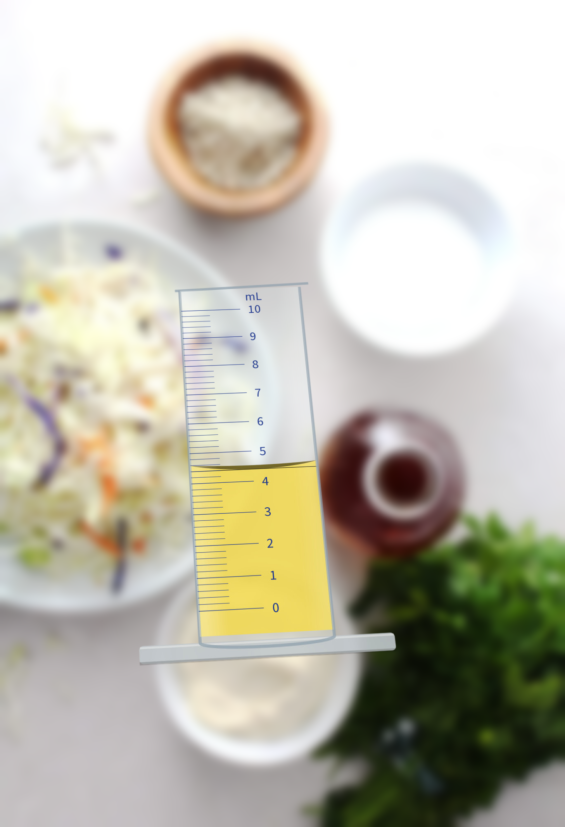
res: 4.4; mL
